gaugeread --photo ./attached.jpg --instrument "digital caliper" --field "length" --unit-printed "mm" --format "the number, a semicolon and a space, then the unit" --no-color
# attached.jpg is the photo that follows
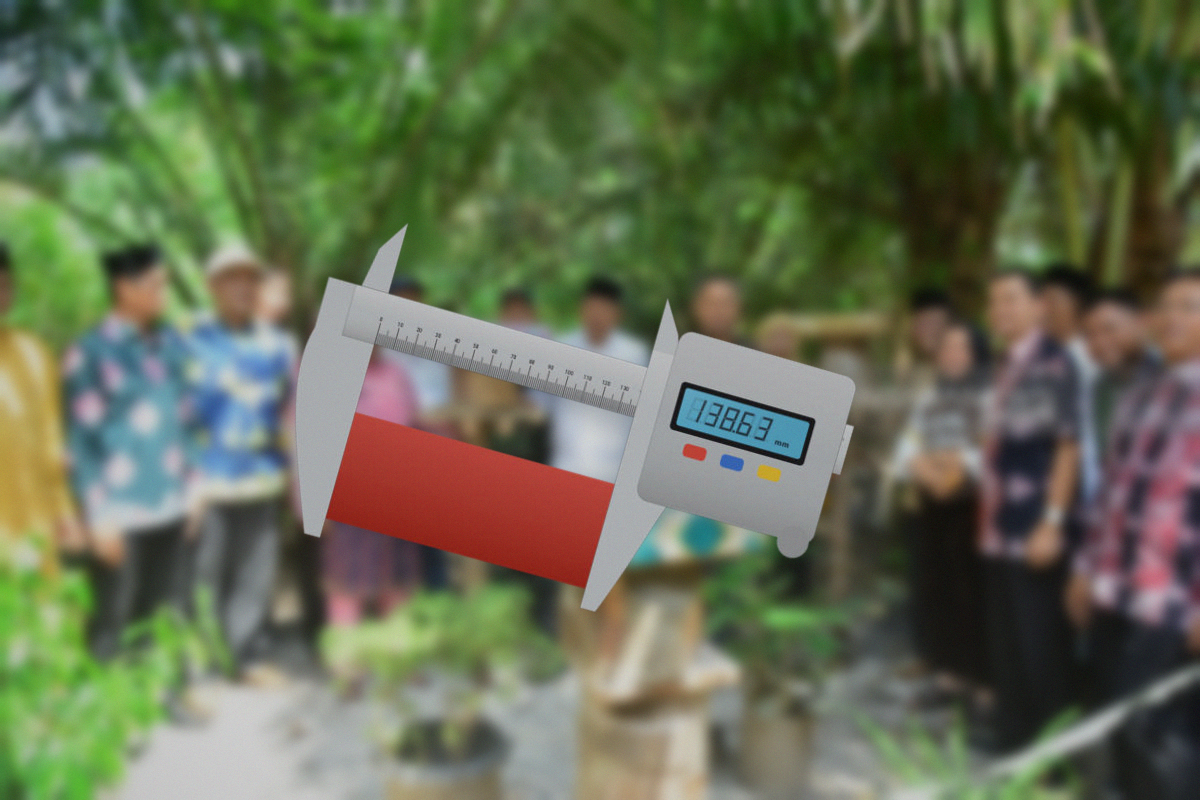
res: 138.63; mm
